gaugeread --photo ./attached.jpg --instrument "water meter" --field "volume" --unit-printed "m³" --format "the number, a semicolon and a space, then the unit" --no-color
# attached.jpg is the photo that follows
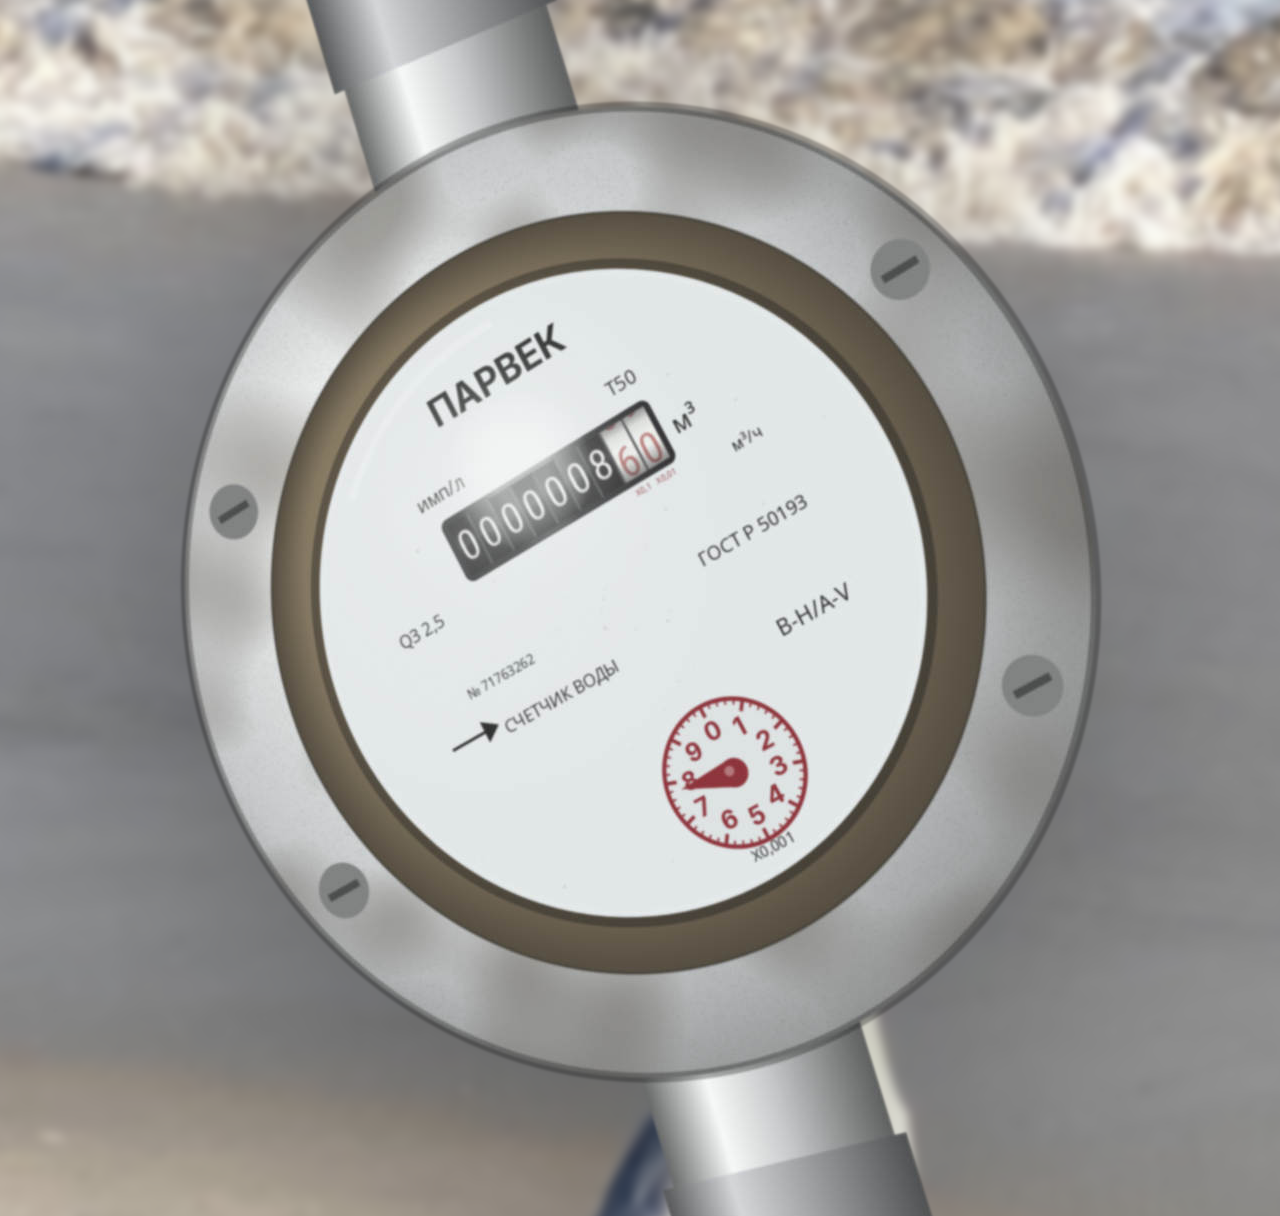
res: 8.597; m³
